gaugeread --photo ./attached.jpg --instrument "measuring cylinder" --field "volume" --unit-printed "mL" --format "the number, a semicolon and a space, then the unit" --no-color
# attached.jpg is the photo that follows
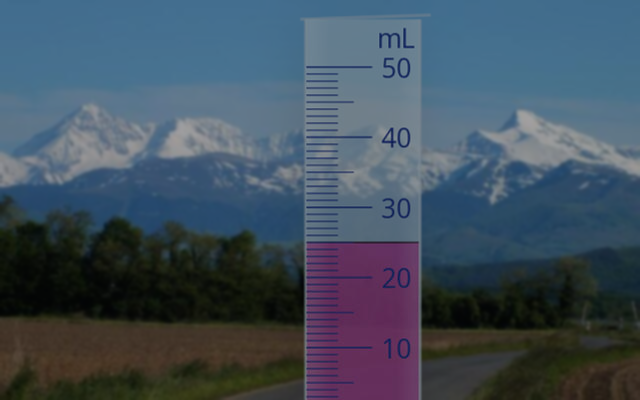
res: 25; mL
